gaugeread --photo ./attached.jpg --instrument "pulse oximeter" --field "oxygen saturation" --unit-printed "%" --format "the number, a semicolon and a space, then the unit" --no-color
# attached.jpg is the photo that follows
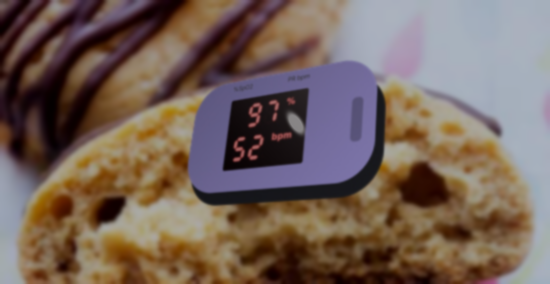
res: 97; %
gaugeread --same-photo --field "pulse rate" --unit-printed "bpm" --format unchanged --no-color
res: 52; bpm
